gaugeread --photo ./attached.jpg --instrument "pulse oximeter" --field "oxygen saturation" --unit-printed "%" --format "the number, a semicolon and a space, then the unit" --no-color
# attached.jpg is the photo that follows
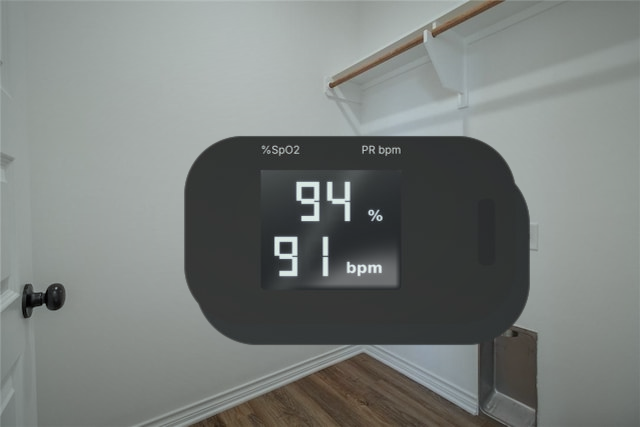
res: 94; %
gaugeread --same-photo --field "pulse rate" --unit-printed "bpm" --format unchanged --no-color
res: 91; bpm
